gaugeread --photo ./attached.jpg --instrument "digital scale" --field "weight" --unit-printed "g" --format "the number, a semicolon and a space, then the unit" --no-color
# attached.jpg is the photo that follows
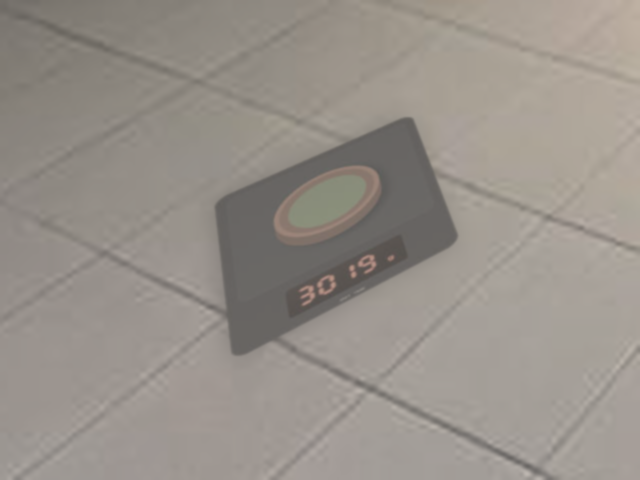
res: 3019; g
